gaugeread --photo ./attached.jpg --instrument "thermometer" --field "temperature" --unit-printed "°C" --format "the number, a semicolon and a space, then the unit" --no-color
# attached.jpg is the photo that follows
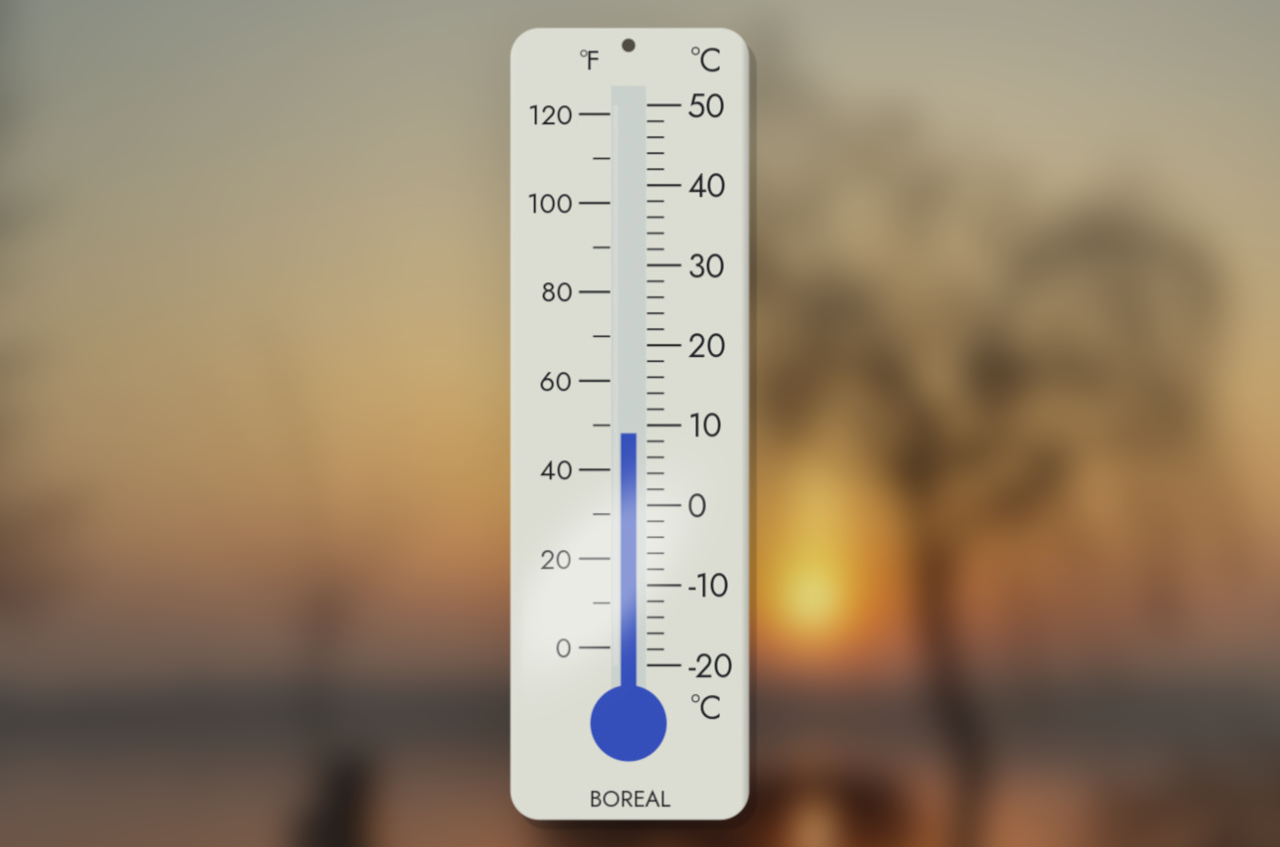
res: 9; °C
